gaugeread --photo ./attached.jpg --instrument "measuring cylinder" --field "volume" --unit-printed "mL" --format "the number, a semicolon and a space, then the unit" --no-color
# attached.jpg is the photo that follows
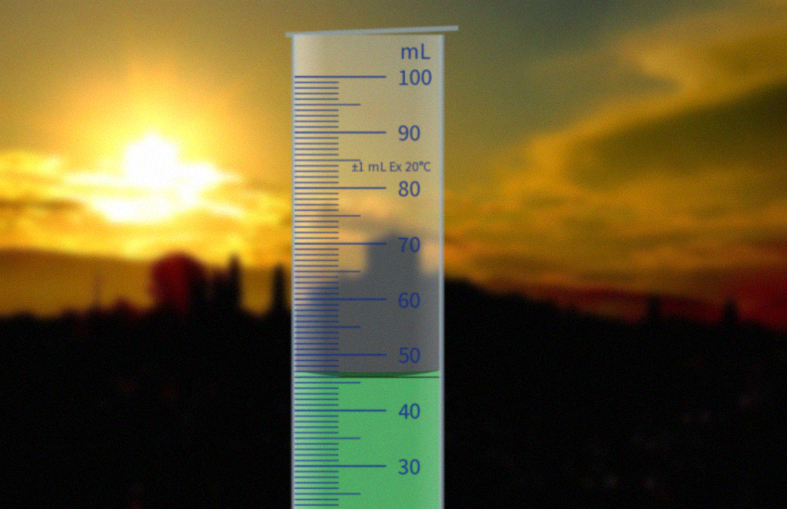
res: 46; mL
